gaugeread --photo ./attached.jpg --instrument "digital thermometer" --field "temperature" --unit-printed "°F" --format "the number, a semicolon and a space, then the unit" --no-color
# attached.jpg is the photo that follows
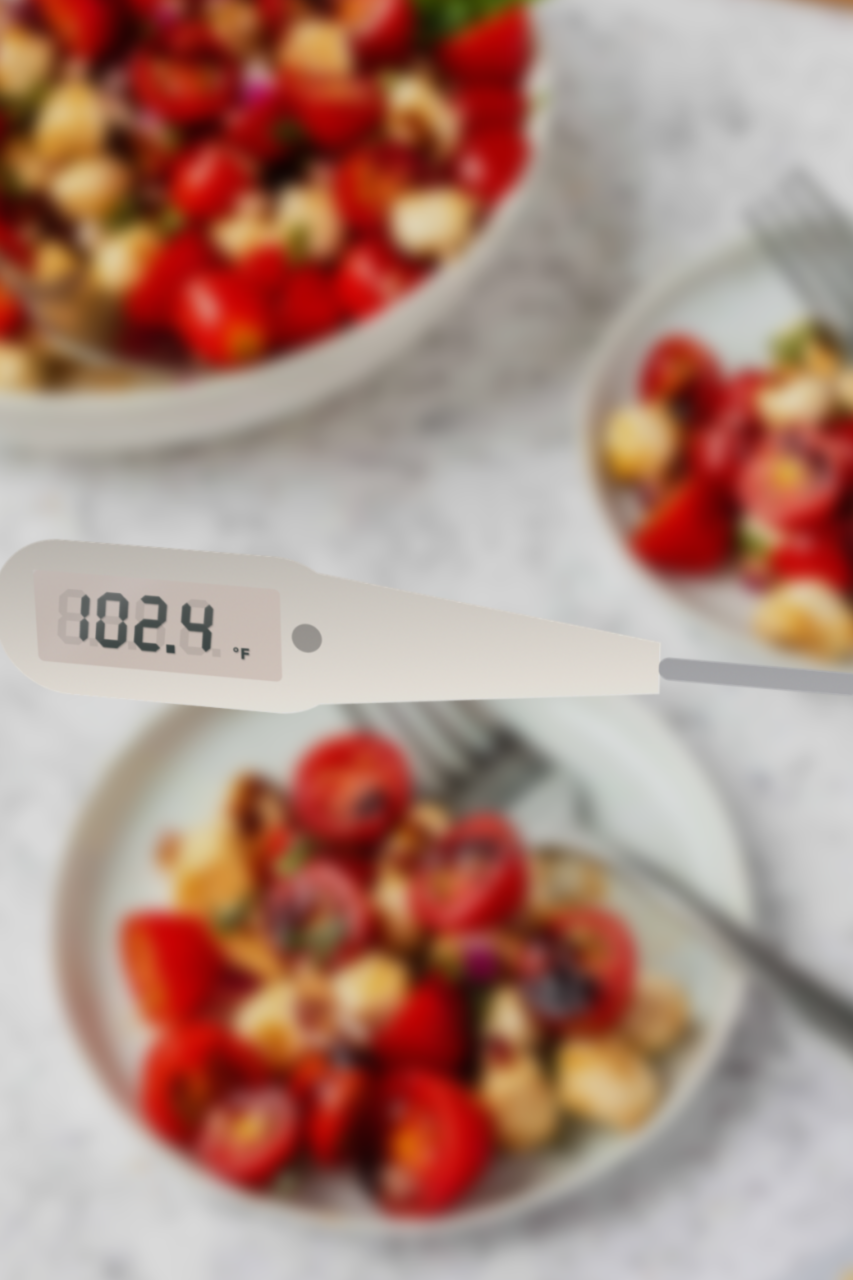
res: 102.4; °F
